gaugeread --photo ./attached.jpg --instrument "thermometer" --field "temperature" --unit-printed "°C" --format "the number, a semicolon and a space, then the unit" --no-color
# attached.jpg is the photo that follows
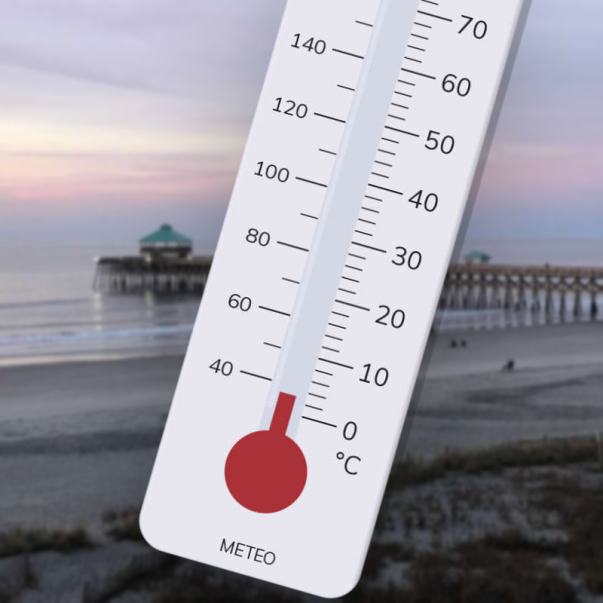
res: 3; °C
